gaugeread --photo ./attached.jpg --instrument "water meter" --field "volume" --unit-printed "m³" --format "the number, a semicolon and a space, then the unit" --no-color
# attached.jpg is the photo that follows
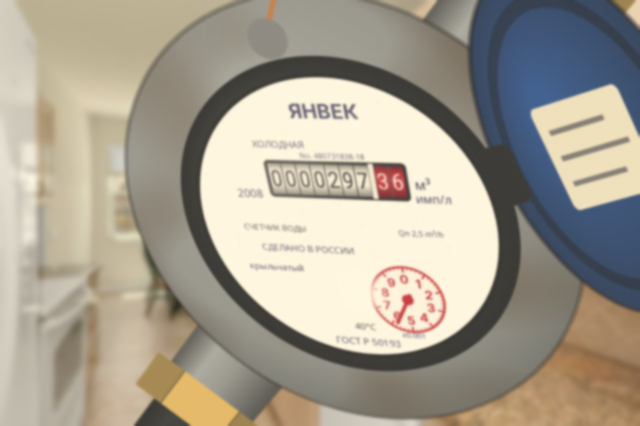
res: 297.365; m³
